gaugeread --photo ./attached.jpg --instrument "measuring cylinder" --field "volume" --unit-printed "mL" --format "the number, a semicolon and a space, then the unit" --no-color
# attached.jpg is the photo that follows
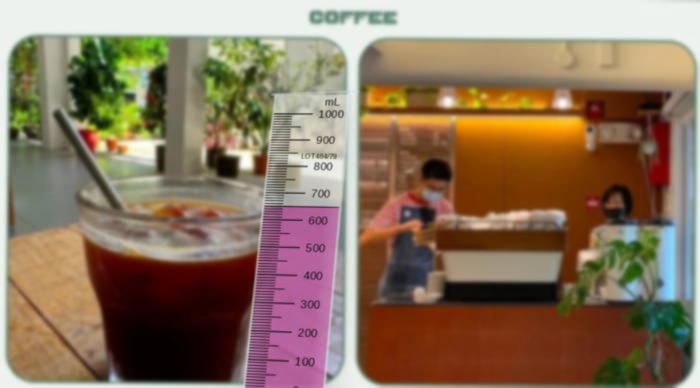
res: 650; mL
